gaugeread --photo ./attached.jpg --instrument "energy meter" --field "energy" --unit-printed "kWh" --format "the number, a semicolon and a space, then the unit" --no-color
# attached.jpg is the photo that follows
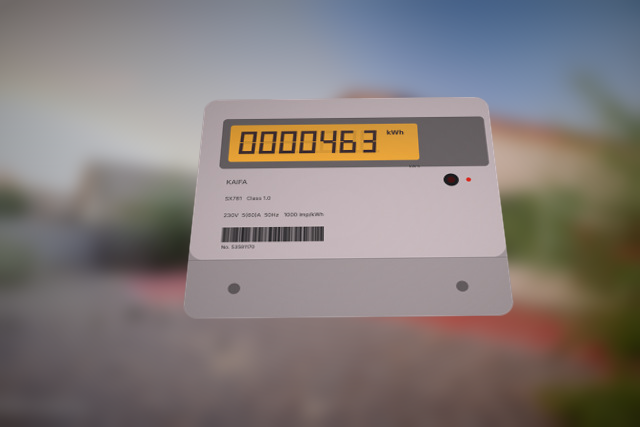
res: 463; kWh
